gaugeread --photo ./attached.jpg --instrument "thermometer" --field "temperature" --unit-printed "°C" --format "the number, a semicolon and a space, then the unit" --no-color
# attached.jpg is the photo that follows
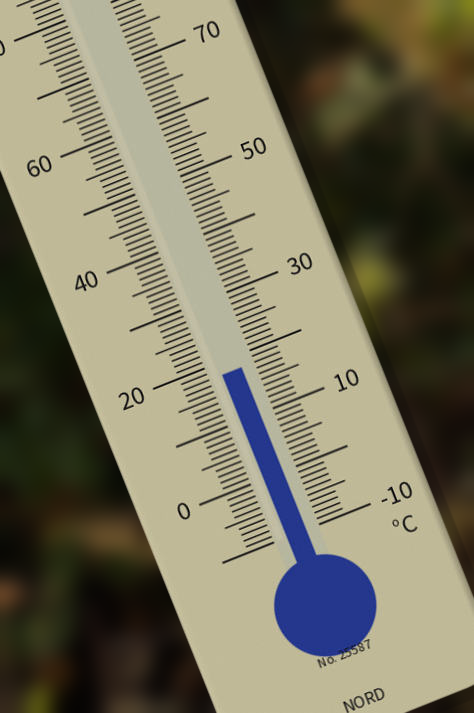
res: 18; °C
